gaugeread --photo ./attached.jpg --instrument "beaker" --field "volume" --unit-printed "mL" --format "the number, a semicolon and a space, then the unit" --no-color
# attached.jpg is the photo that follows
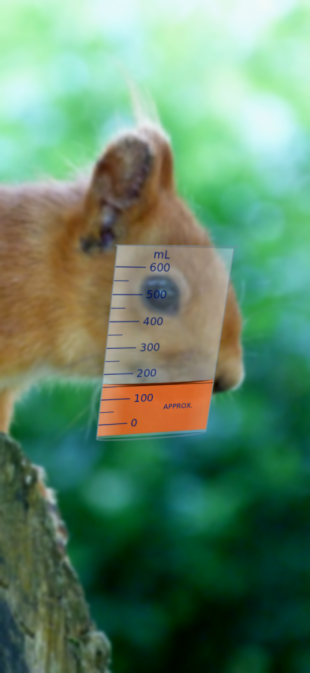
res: 150; mL
